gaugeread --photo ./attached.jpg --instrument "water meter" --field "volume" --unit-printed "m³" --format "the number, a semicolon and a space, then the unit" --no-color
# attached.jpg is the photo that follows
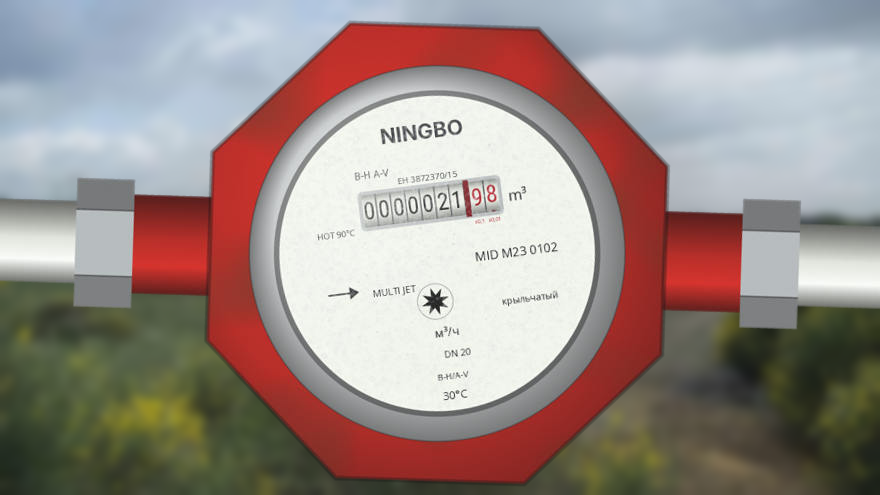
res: 21.98; m³
